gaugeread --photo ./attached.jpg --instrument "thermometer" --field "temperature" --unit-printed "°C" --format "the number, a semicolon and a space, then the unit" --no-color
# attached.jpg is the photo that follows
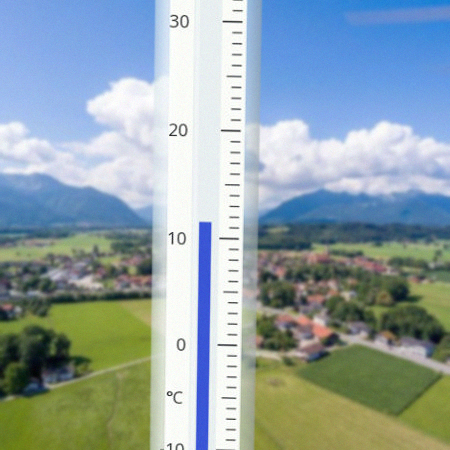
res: 11.5; °C
